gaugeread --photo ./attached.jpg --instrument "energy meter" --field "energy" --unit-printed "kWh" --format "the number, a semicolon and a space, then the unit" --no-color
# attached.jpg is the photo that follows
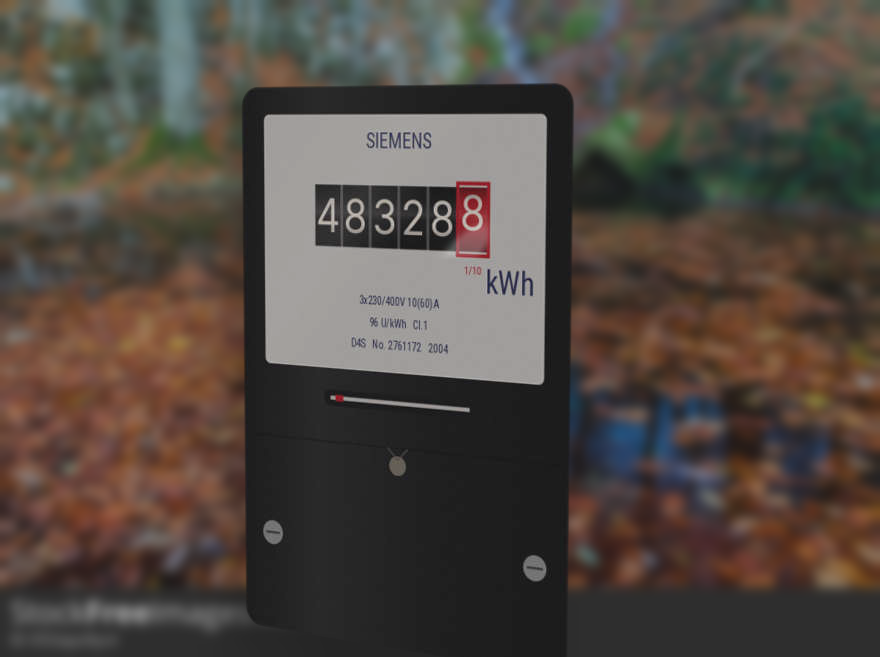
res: 48328.8; kWh
